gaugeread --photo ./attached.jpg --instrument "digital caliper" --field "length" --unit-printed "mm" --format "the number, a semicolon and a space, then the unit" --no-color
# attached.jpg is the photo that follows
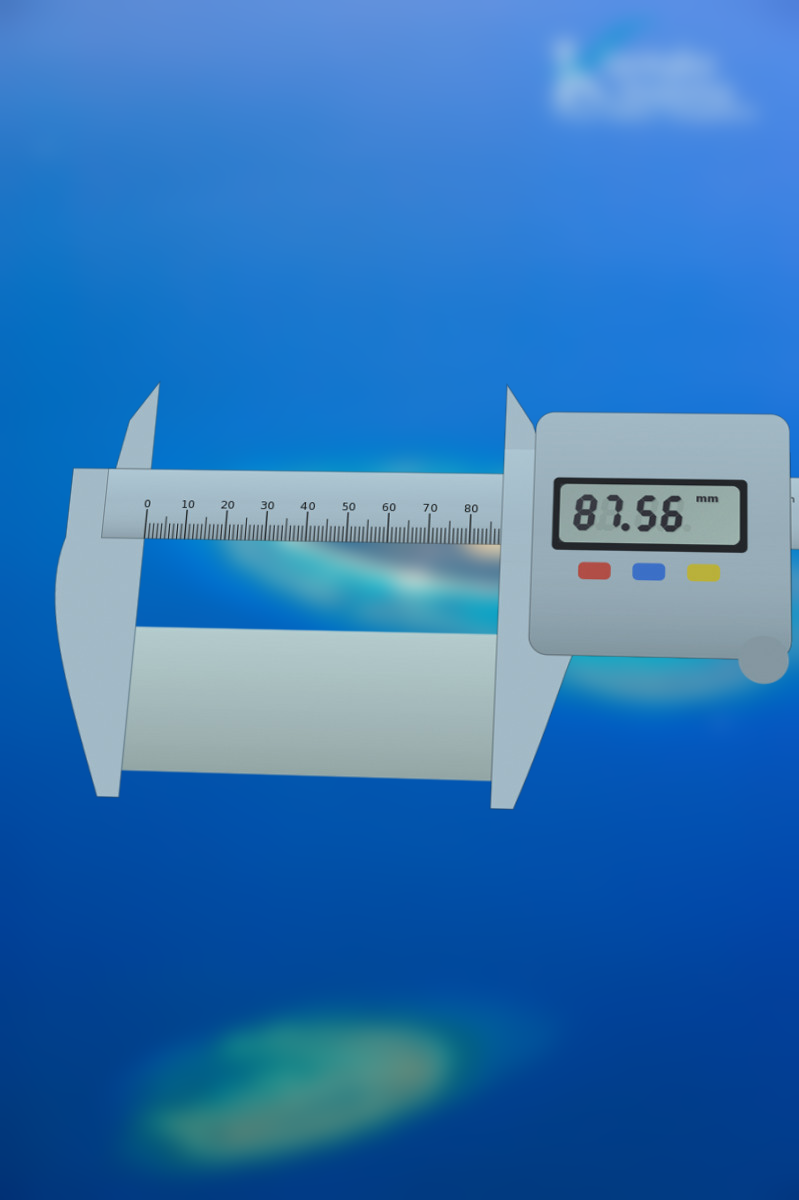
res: 87.56; mm
